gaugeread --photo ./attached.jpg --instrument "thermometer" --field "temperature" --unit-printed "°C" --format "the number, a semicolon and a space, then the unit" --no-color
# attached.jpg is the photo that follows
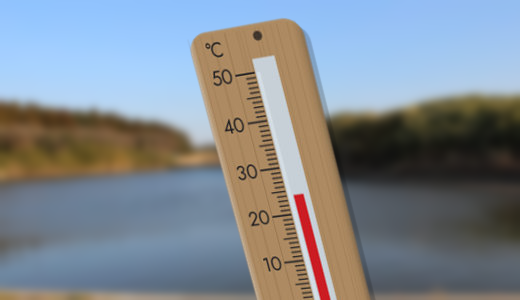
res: 24; °C
